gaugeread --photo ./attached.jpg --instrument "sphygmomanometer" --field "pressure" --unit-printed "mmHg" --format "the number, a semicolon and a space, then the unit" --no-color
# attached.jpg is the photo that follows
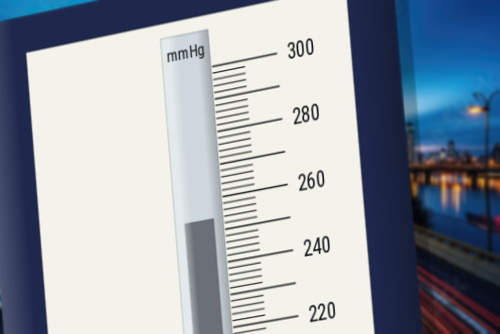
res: 254; mmHg
